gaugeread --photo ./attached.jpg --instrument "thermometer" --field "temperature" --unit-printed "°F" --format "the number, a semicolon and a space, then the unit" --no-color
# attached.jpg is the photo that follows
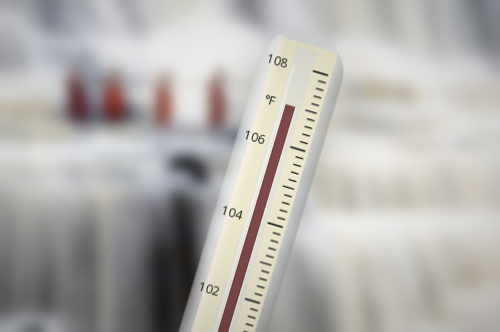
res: 107; °F
